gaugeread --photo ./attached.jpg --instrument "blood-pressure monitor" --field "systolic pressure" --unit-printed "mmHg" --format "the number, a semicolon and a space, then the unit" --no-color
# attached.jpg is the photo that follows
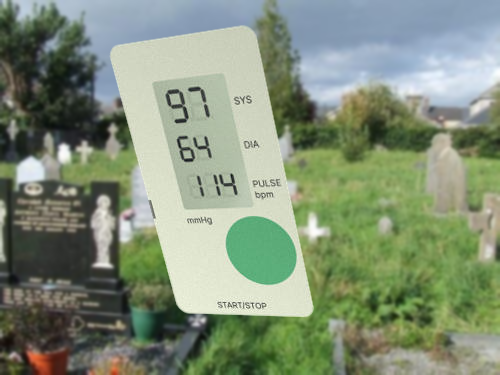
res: 97; mmHg
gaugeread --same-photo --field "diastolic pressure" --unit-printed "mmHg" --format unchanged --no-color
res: 64; mmHg
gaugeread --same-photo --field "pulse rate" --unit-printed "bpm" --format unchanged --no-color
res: 114; bpm
